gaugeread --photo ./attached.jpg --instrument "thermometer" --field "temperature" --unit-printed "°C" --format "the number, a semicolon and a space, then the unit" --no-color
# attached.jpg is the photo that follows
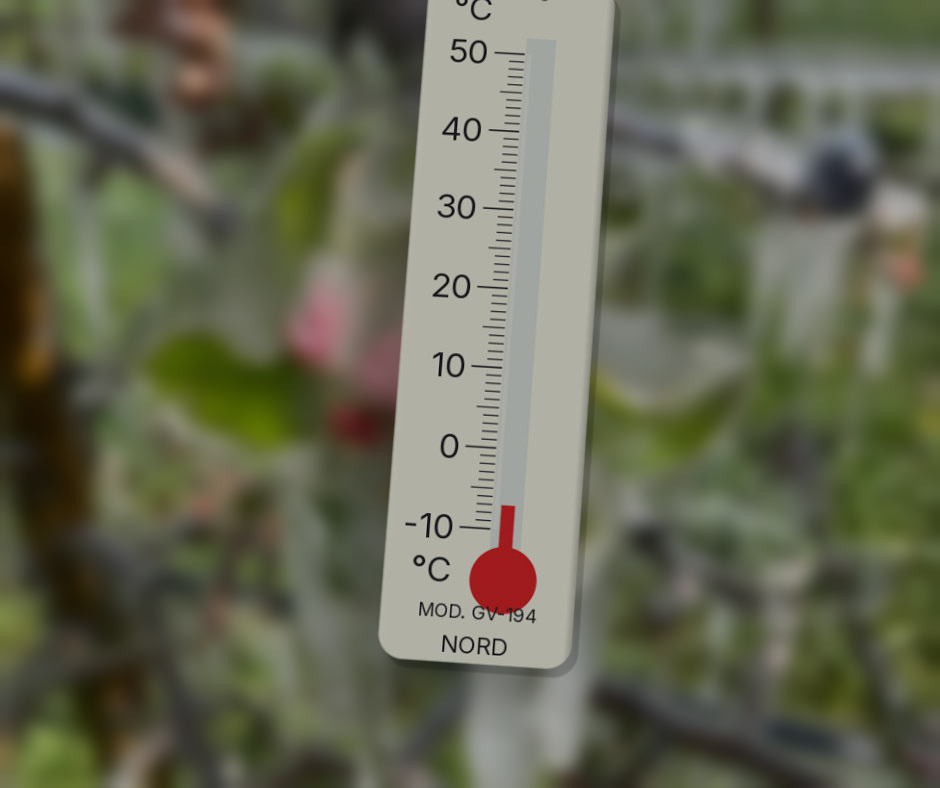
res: -7; °C
